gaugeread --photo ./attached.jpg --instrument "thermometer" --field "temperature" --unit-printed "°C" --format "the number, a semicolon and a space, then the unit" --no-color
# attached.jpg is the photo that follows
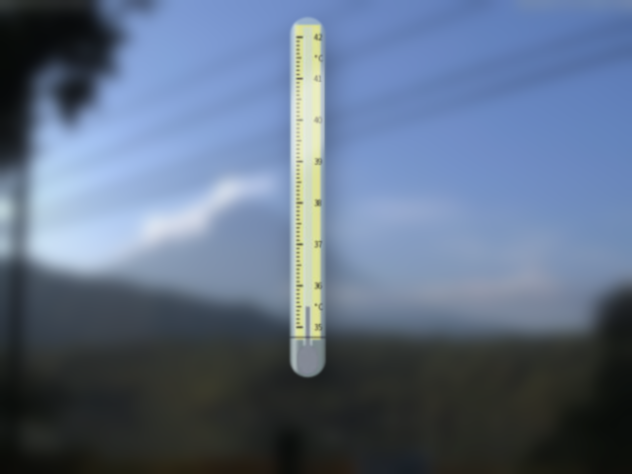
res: 35.5; °C
